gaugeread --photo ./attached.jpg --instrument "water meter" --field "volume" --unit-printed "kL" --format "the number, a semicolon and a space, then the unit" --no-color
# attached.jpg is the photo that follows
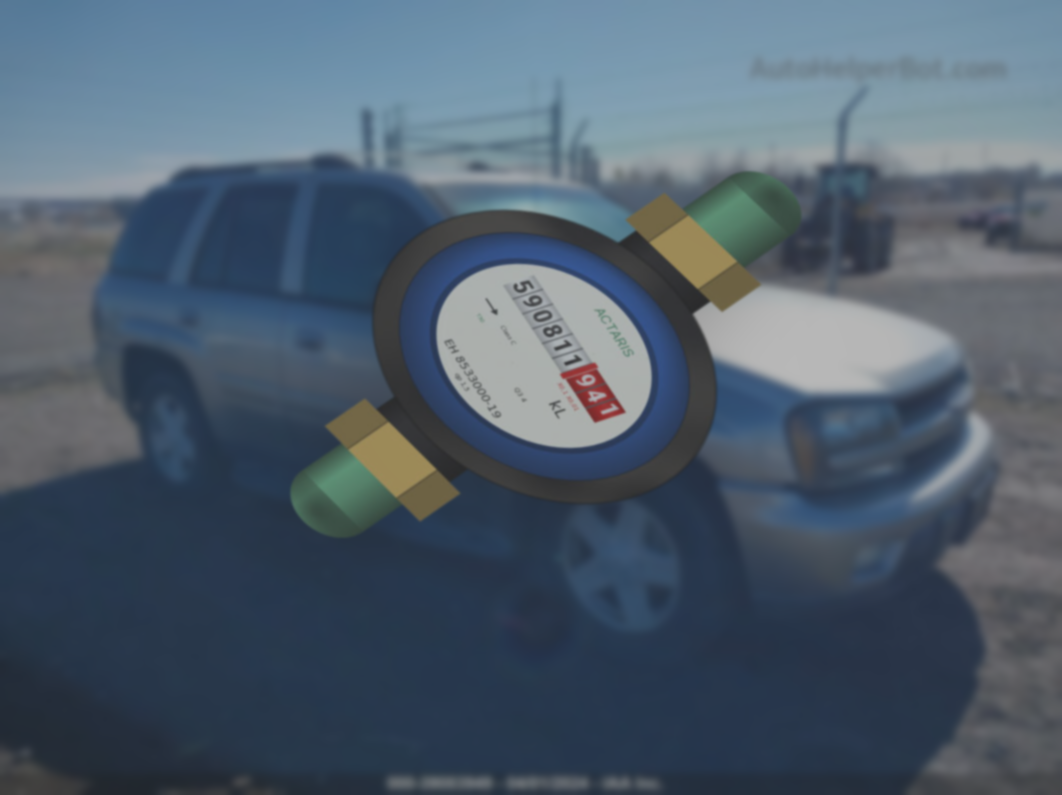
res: 590811.941; kL
